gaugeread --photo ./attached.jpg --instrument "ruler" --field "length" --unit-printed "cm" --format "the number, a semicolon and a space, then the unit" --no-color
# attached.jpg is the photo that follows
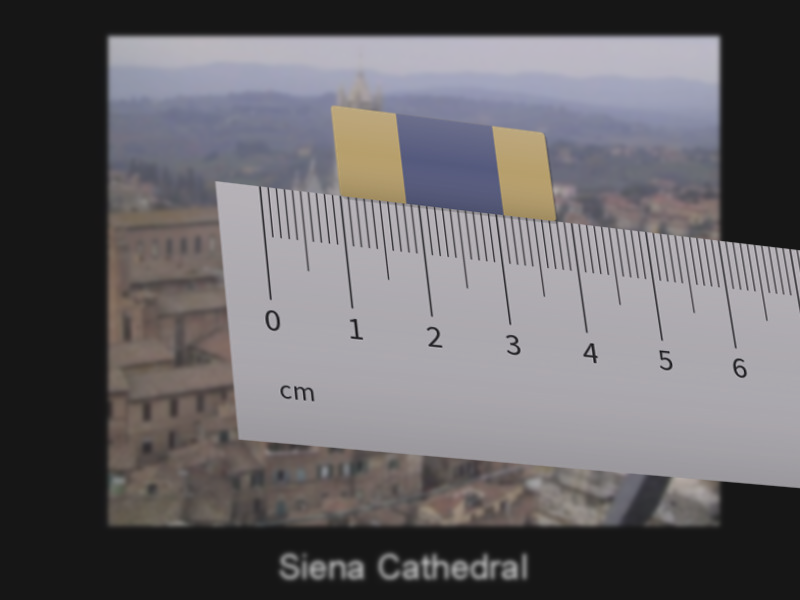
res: 2.8; cm
